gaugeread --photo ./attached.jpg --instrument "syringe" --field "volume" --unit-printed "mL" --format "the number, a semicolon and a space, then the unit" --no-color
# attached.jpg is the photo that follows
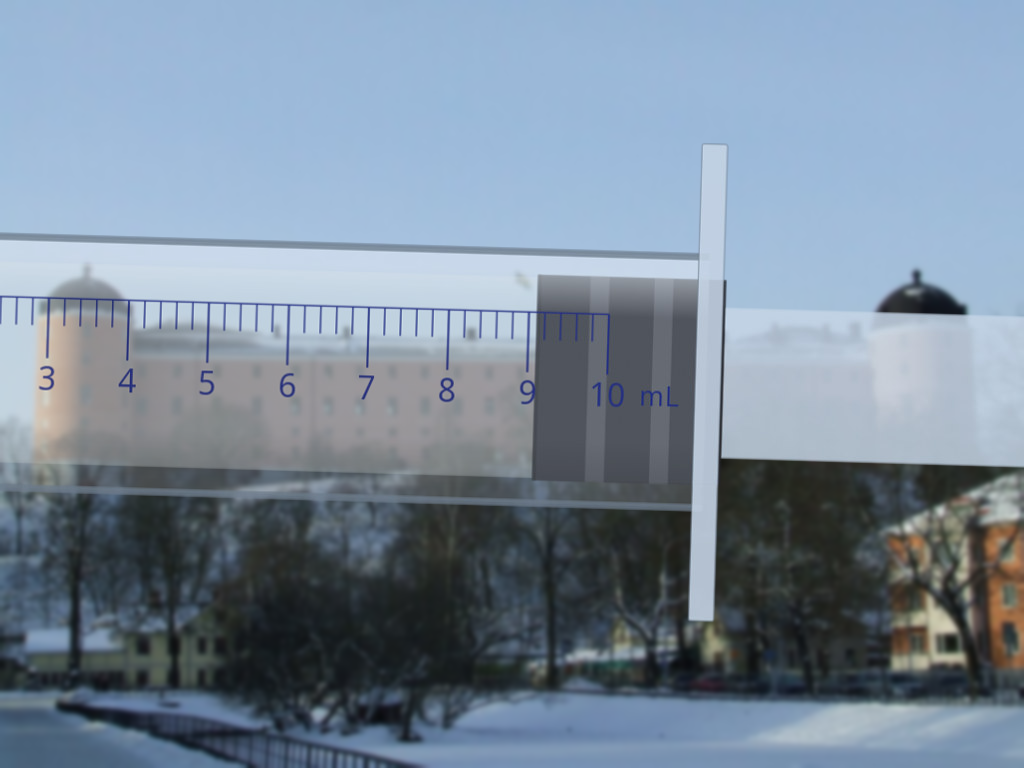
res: 9.1; mL
